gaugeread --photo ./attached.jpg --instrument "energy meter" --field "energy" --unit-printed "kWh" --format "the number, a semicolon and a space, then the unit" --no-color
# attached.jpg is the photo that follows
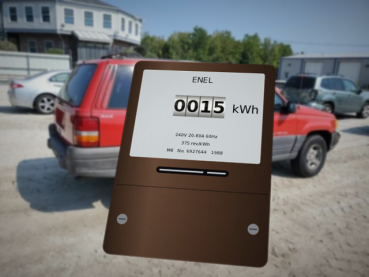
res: 15; kWh
